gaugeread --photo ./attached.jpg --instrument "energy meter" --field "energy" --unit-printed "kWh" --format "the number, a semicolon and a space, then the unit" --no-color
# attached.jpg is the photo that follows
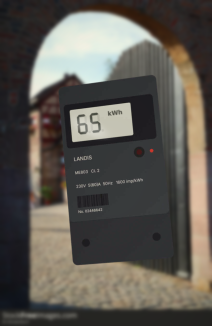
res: 65; kWh
